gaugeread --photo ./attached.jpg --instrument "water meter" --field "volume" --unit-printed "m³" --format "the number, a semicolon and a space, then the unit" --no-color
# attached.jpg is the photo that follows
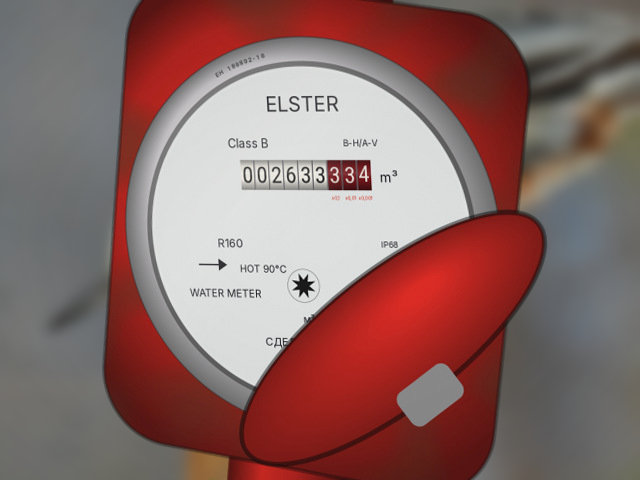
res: 2633.334; m³
